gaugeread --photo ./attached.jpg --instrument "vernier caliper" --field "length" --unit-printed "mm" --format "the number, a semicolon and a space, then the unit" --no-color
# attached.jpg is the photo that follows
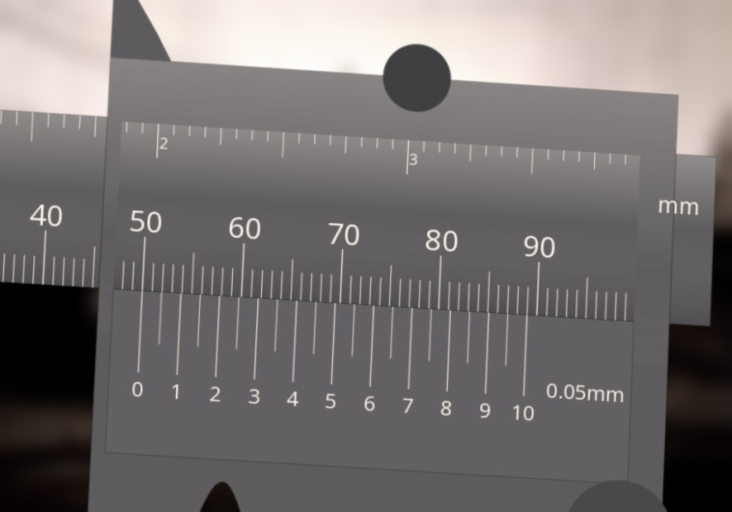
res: 50.0; mm
